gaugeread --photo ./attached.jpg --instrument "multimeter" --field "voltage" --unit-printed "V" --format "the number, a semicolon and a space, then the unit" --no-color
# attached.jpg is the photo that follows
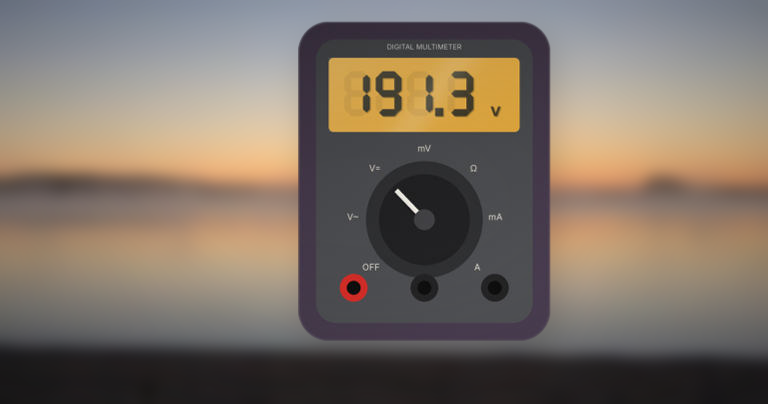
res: 191.3; V
